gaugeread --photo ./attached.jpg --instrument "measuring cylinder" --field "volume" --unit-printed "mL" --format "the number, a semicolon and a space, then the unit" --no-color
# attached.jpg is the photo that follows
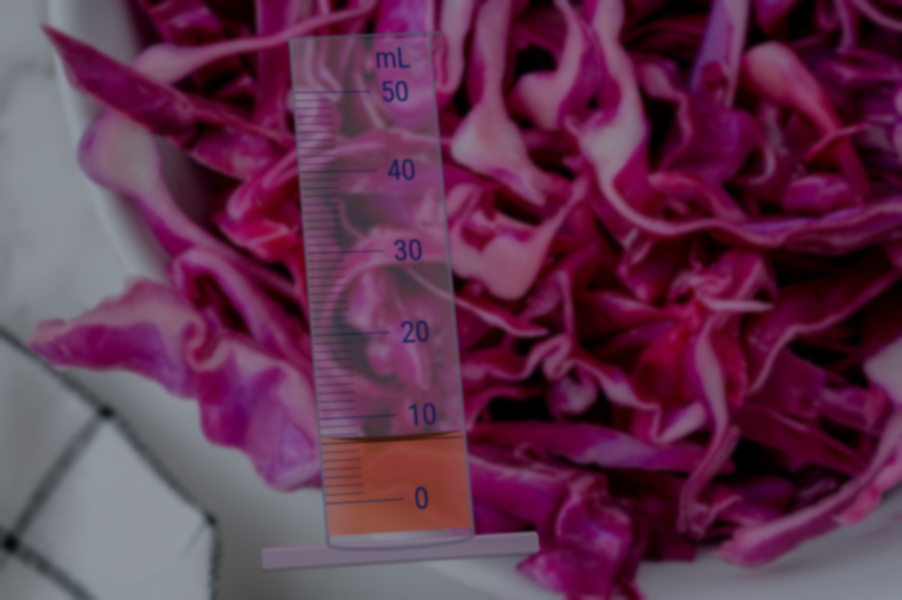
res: 7; mL
